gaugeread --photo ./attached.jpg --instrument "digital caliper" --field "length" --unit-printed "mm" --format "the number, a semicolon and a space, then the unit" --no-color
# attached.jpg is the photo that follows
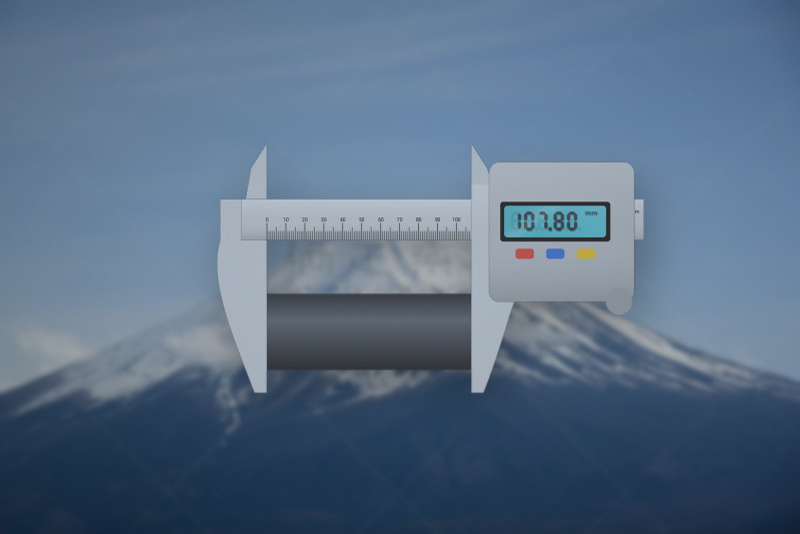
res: 107.80; mm
